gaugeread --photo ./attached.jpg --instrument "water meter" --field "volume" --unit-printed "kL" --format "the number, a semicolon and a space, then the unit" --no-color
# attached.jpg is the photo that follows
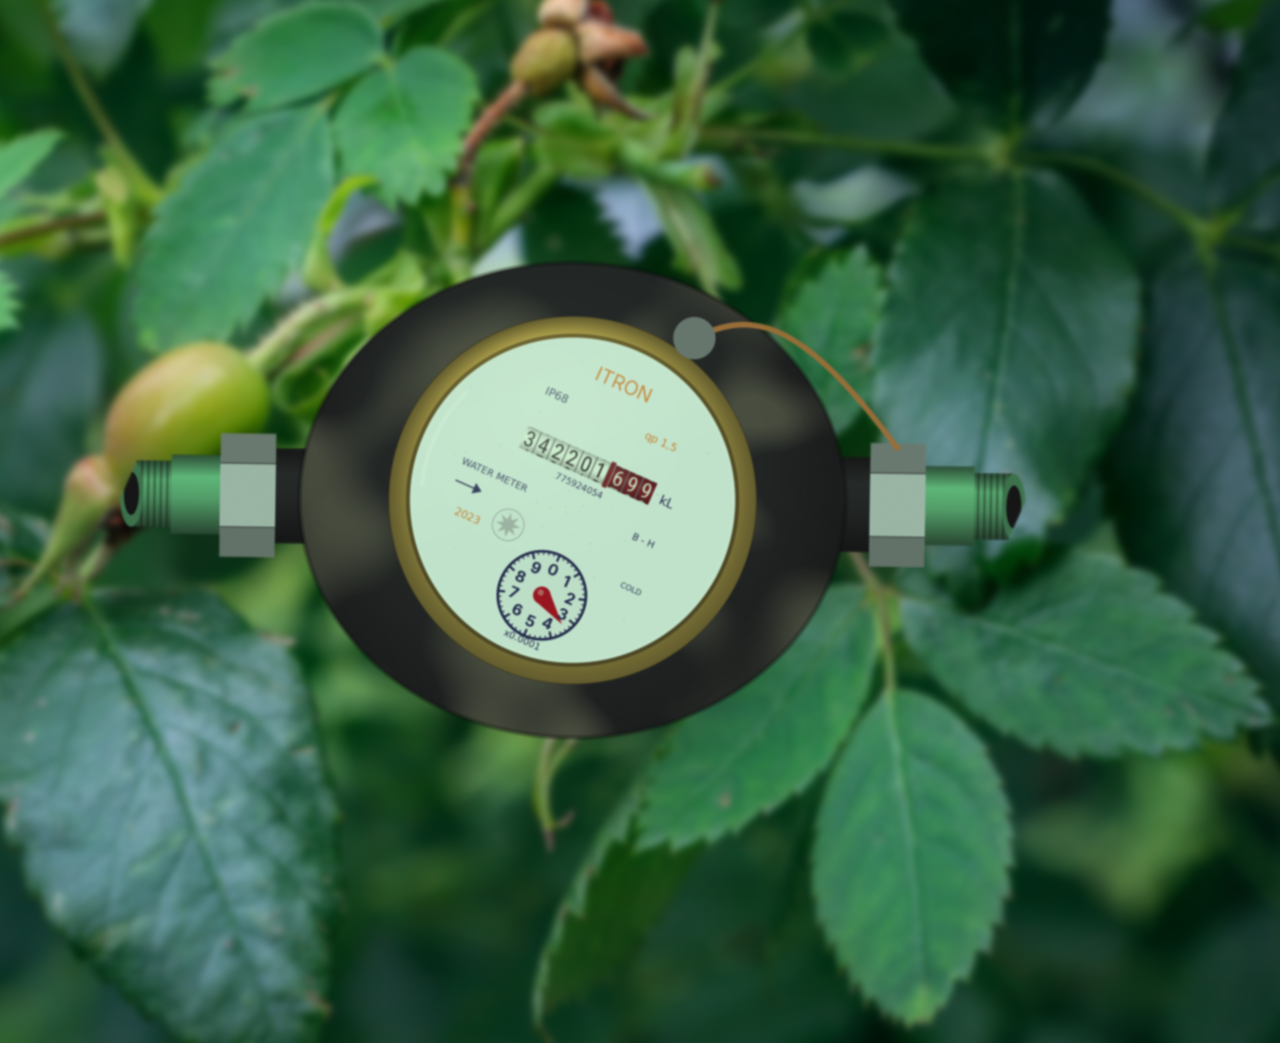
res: 342201.6993; kL
